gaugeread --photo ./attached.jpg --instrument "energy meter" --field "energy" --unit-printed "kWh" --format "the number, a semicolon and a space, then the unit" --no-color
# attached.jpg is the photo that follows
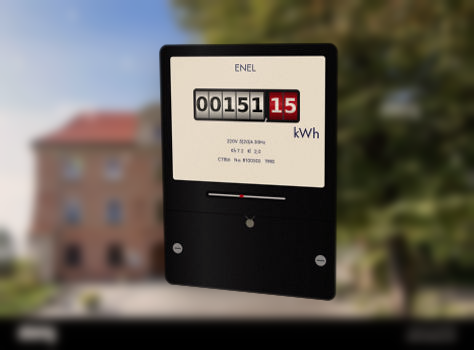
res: 151.15; kWh
